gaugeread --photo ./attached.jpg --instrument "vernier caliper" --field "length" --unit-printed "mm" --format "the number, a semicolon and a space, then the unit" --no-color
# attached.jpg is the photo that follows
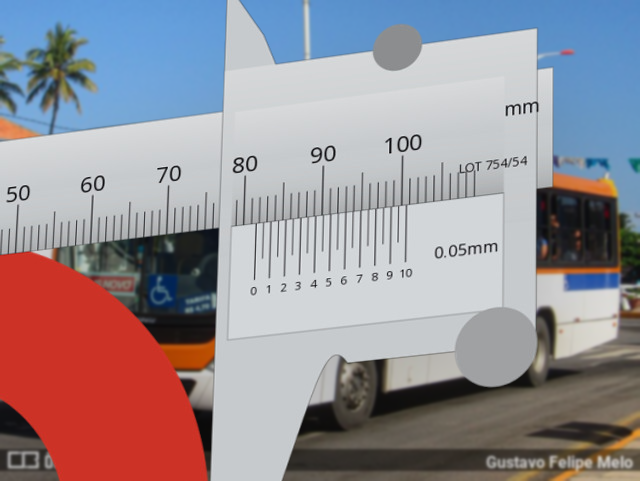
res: 81.6; mm
